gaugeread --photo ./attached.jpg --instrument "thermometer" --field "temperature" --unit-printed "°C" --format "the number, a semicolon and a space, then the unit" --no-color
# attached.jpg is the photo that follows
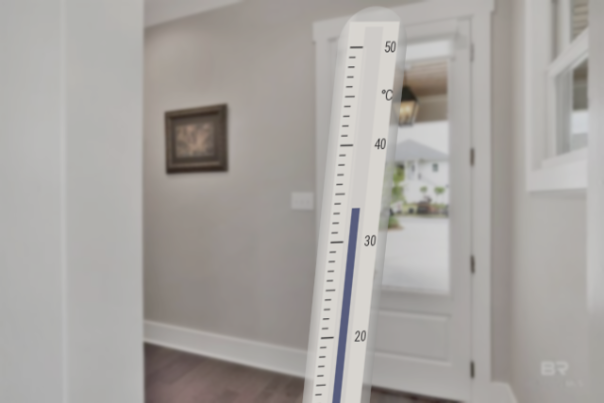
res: 33.5; °C
